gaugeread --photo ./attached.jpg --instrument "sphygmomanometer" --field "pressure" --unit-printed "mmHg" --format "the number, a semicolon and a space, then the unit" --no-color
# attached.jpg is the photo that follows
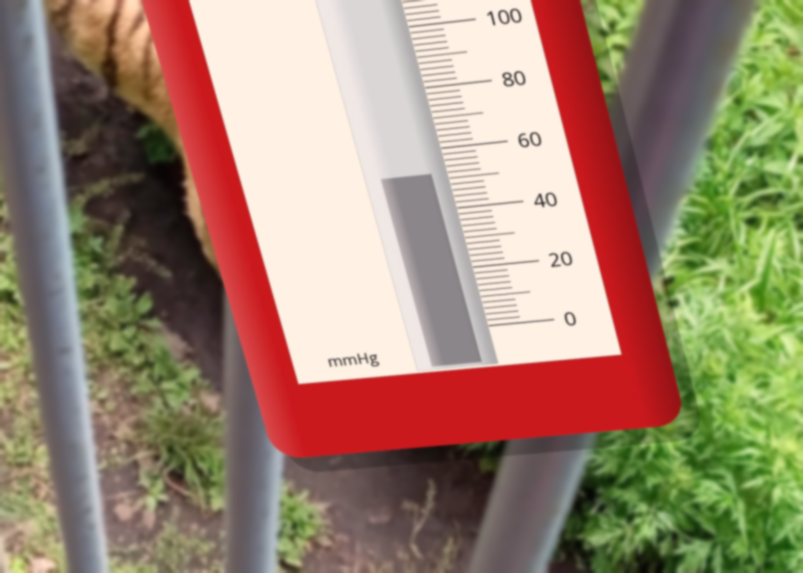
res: 52; mmHg
